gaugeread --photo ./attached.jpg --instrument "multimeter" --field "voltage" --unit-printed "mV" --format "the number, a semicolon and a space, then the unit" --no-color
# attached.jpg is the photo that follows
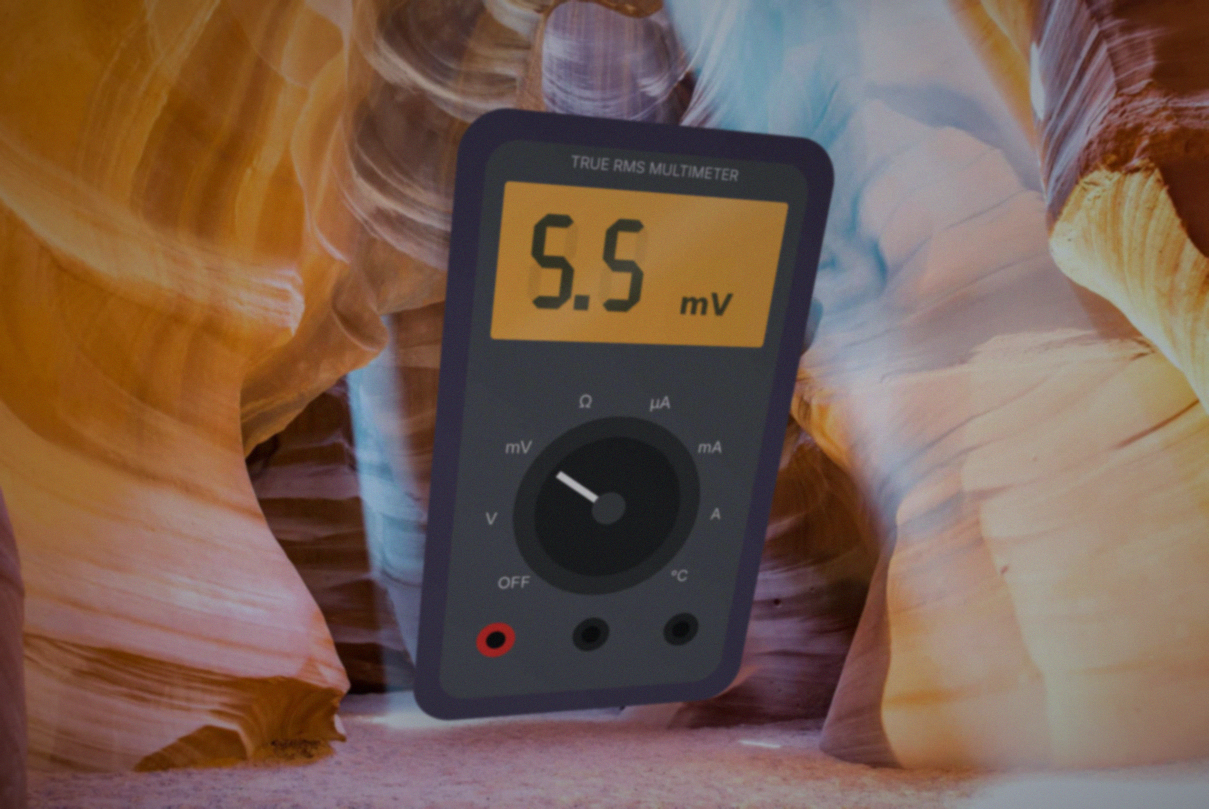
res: 5.5; mV
